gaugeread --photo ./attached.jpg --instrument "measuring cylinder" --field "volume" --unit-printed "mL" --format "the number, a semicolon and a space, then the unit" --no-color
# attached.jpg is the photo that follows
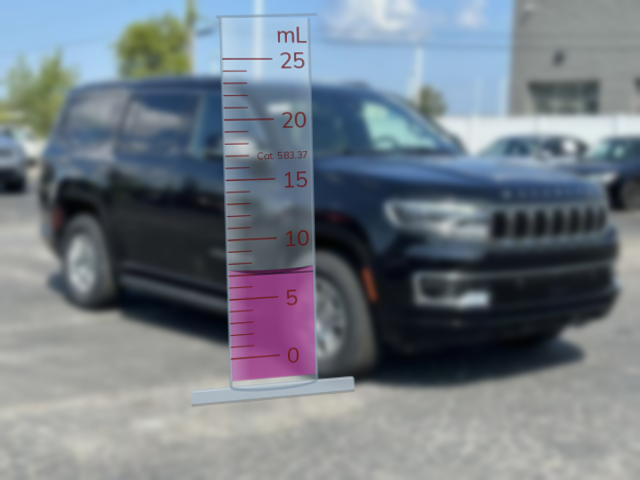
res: 7; mL
